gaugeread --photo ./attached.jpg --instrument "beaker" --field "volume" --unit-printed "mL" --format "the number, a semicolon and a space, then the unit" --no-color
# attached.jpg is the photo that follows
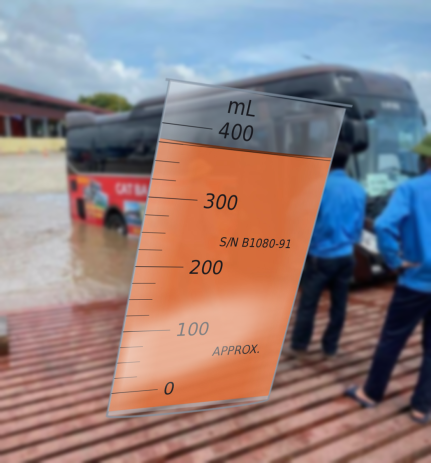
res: 375; mL
